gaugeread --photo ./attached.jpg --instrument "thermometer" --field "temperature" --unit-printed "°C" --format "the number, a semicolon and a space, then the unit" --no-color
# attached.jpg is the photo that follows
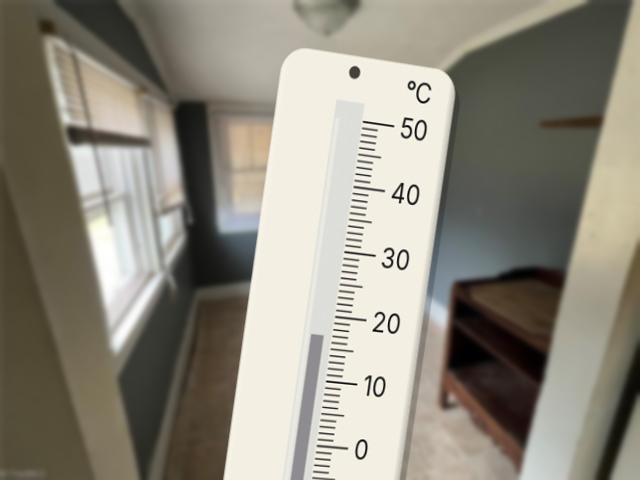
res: 17; °C
